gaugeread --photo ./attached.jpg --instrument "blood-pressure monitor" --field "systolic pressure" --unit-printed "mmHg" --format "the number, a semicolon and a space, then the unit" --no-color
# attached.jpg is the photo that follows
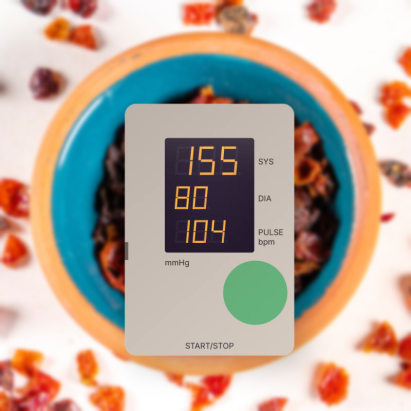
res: 155; mmHg
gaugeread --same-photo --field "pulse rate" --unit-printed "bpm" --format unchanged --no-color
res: 104; bpm
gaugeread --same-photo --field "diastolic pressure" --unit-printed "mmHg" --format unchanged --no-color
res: 80; mmHg
